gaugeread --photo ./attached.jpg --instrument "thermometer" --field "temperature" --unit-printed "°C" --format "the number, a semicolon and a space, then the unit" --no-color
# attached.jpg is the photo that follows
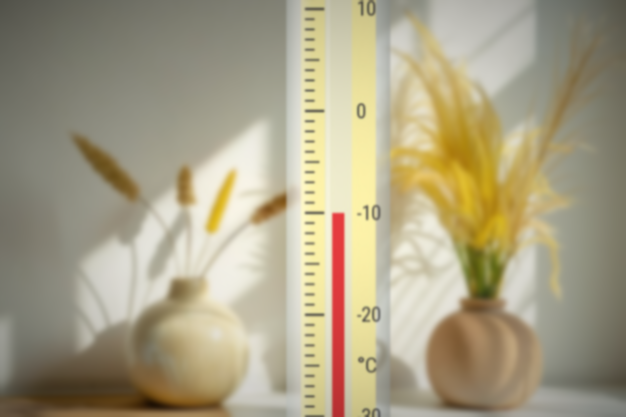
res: -10; °C
